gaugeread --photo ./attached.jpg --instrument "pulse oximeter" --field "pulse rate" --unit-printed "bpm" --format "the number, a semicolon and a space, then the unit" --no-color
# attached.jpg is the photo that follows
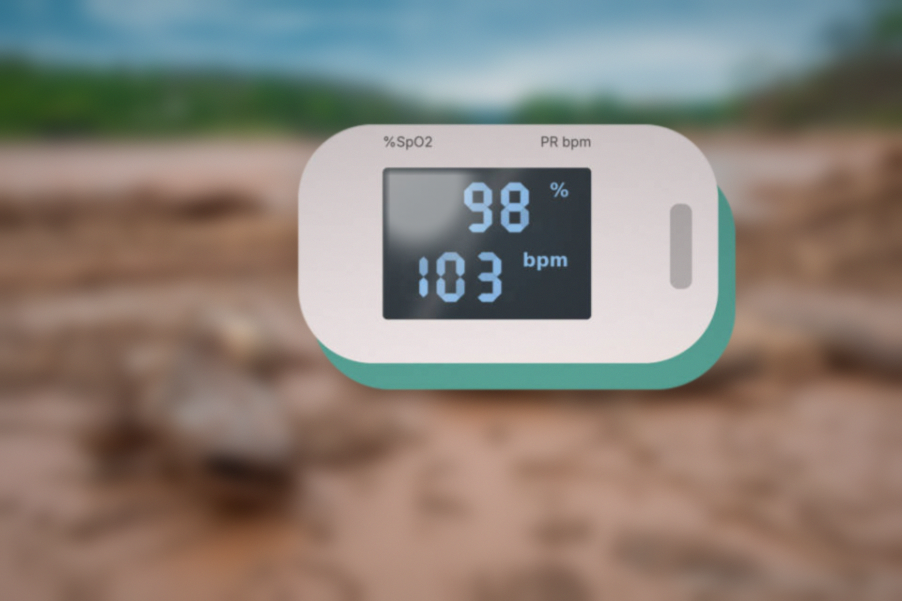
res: 103; bpm
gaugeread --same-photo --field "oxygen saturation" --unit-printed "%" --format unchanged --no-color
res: 98; %
